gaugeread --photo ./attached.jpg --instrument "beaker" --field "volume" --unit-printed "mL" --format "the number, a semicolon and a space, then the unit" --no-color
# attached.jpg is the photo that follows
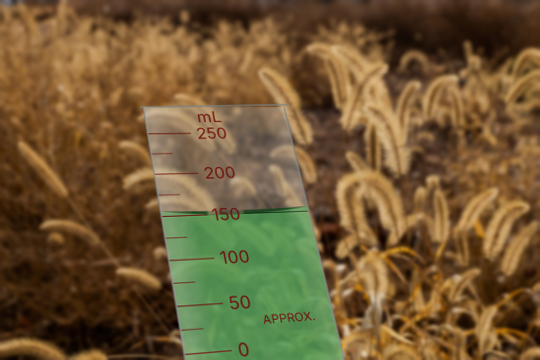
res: 150; mL
